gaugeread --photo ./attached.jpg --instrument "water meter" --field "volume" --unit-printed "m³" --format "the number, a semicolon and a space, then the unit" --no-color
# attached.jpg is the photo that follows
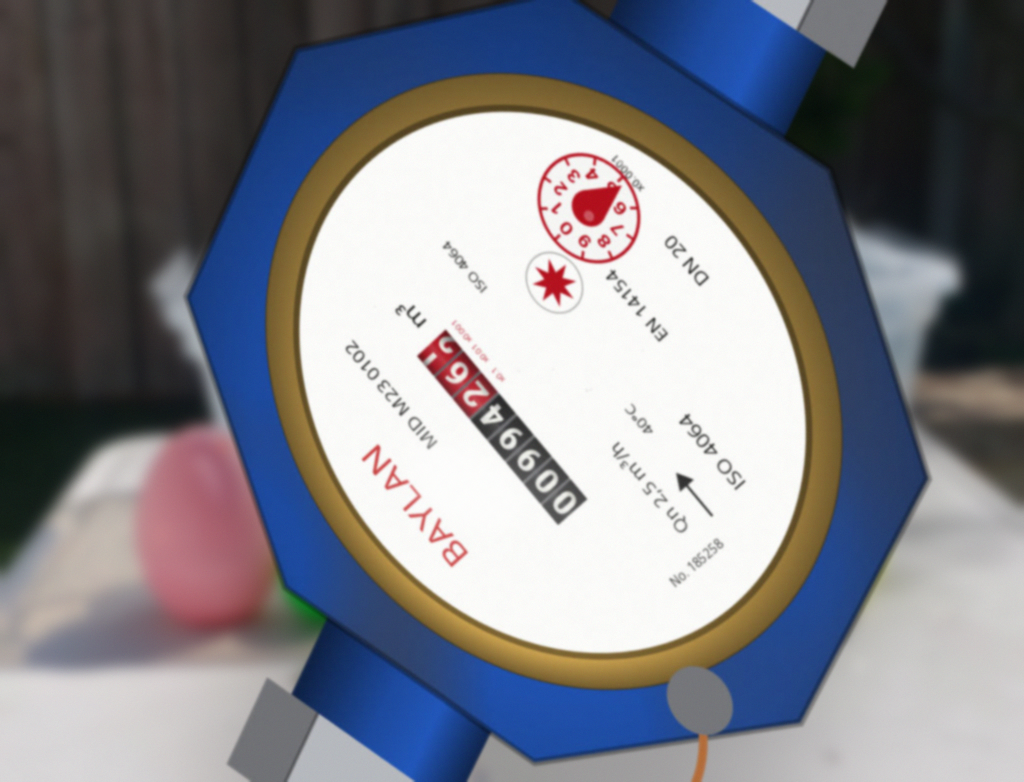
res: 994.2615; m³
